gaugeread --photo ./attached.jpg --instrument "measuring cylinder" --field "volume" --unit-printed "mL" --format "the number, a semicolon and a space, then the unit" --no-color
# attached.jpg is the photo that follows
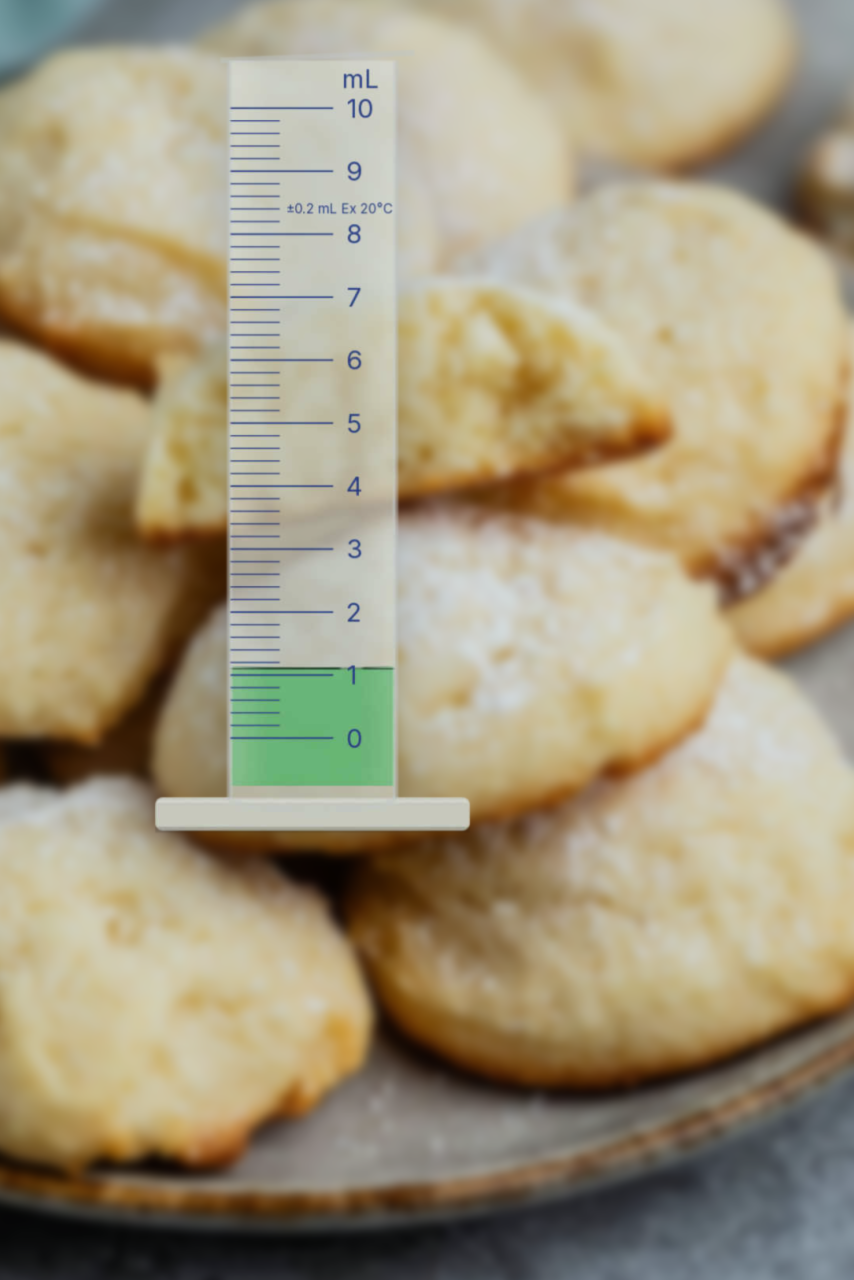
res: 1.1; mL
